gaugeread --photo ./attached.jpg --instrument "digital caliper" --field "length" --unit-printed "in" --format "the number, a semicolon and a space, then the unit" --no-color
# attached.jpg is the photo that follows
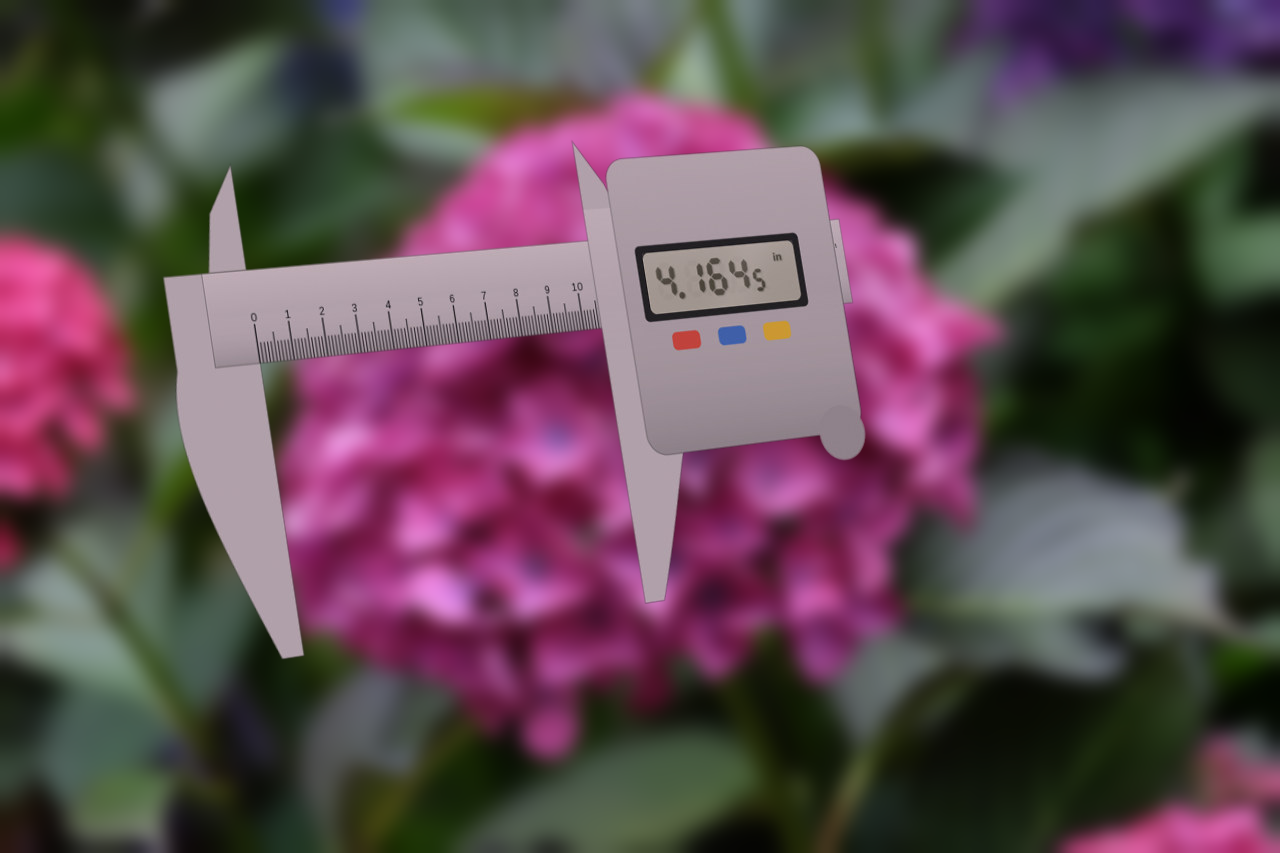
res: 4.1645; in
